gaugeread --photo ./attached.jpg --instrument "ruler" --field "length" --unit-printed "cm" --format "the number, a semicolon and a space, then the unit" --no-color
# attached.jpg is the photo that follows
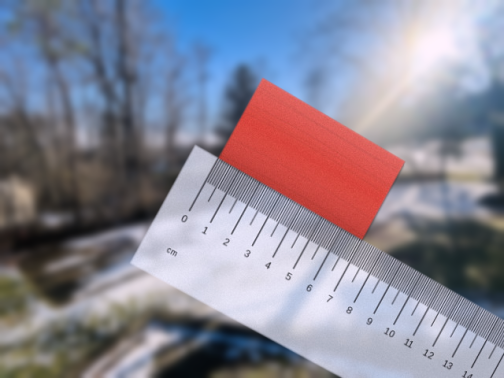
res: 7; cm
